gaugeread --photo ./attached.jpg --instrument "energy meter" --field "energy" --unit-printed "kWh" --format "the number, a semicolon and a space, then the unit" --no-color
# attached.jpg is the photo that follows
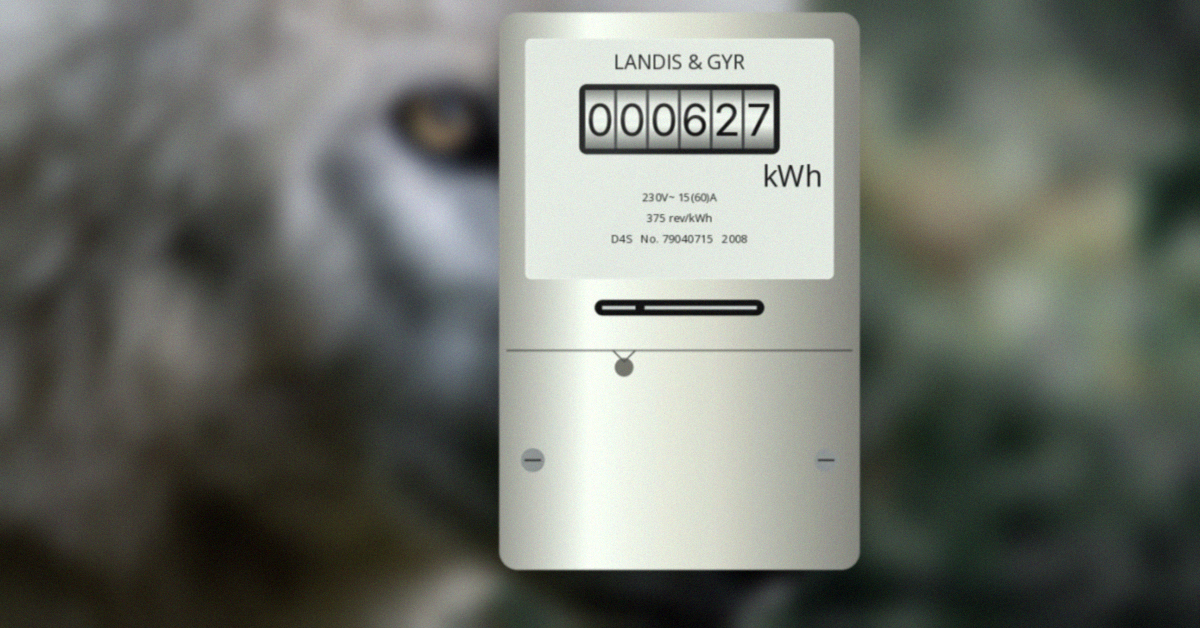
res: 627; kWh
